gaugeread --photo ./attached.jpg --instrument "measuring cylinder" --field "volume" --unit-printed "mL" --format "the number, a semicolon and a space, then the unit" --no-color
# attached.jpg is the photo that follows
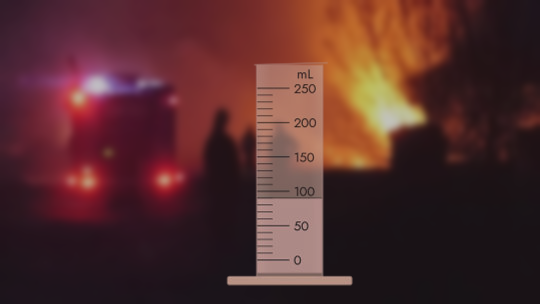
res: 90; mL
